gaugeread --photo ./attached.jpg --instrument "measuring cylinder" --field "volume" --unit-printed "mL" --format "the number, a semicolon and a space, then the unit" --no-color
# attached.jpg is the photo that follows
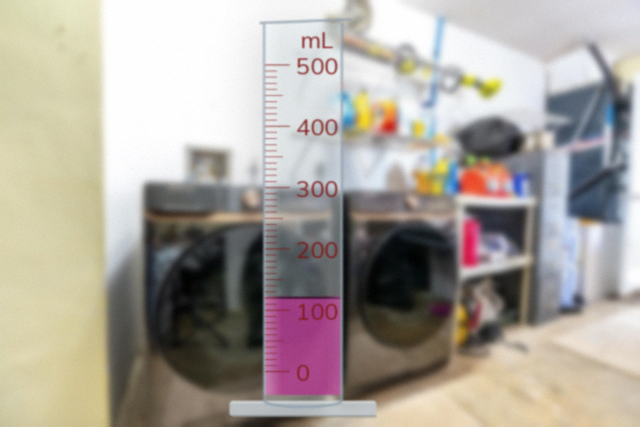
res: 120; mL
